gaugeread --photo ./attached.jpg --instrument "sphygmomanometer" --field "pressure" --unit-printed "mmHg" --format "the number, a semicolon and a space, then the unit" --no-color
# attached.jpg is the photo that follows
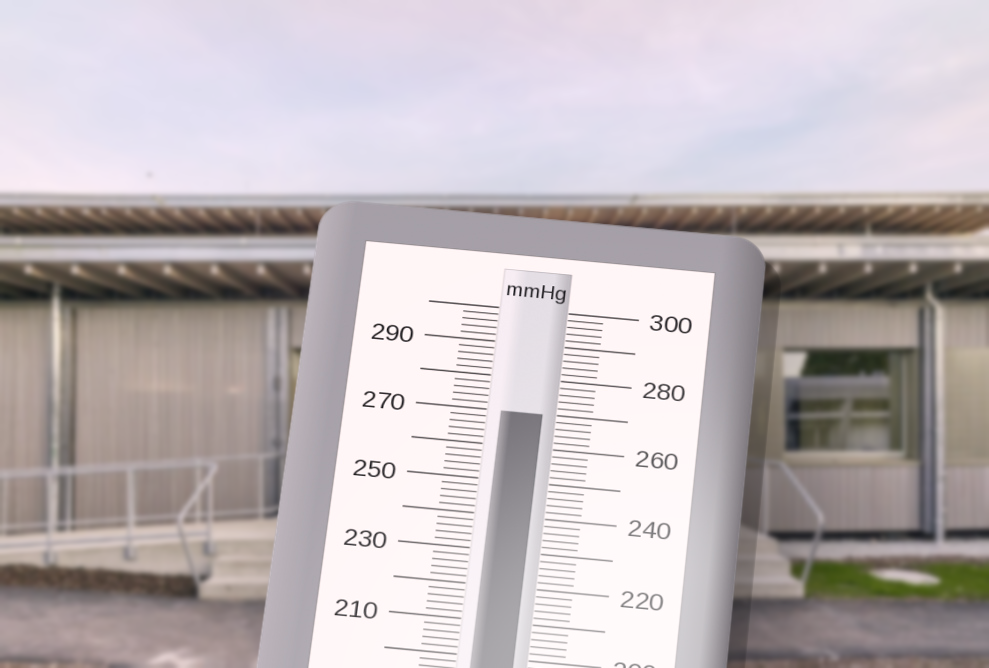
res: 270; mmHg
